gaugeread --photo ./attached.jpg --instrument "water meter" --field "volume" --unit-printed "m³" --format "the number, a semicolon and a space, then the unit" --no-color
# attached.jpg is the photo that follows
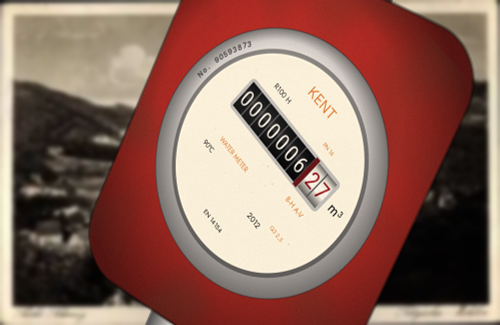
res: 6.27; m³
